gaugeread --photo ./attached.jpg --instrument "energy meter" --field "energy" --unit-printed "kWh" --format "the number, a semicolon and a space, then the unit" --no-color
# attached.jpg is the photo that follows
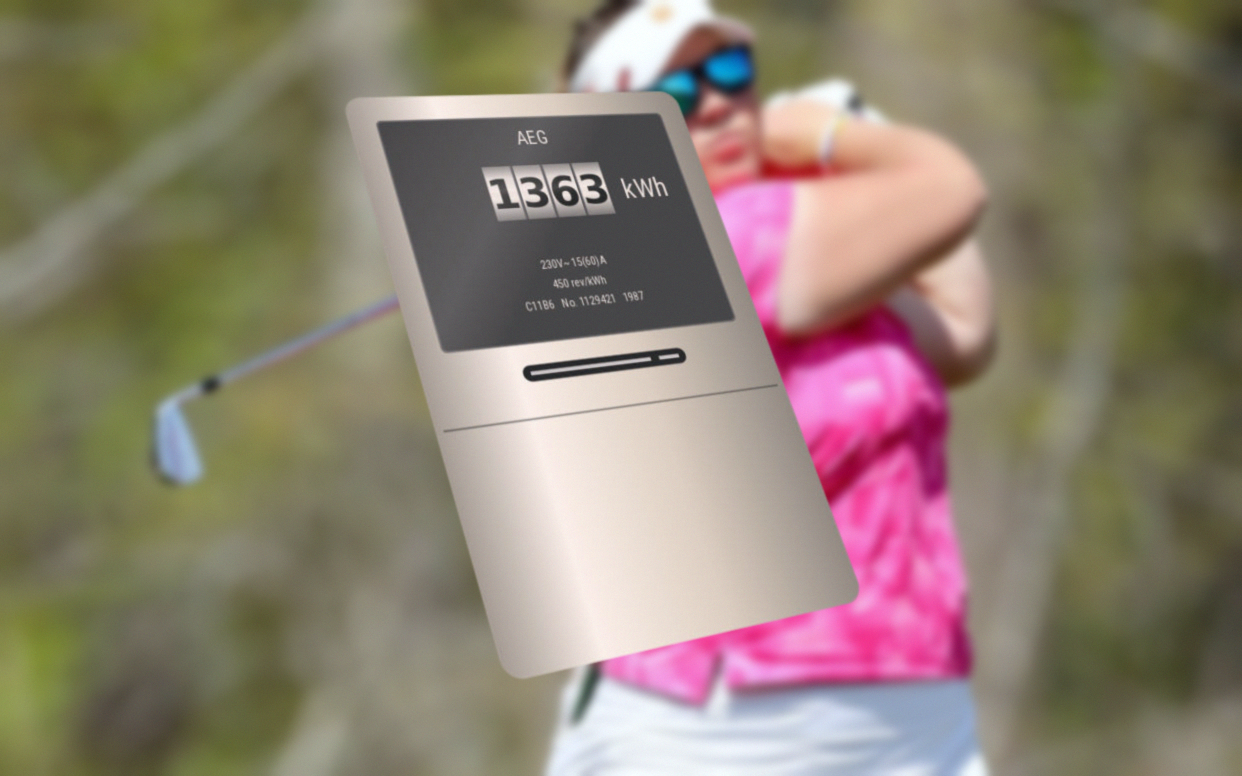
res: 1363; kWh
